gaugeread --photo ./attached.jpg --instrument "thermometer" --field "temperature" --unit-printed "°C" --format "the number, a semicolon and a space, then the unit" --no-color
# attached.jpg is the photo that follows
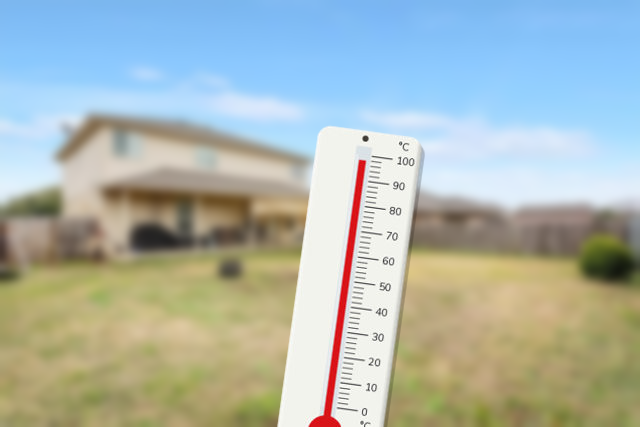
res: 98; °C
